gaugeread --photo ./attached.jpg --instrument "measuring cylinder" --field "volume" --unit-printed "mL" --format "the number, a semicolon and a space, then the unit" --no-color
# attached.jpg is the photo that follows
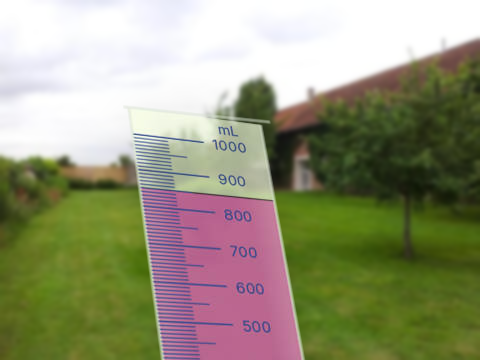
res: 850; mL
